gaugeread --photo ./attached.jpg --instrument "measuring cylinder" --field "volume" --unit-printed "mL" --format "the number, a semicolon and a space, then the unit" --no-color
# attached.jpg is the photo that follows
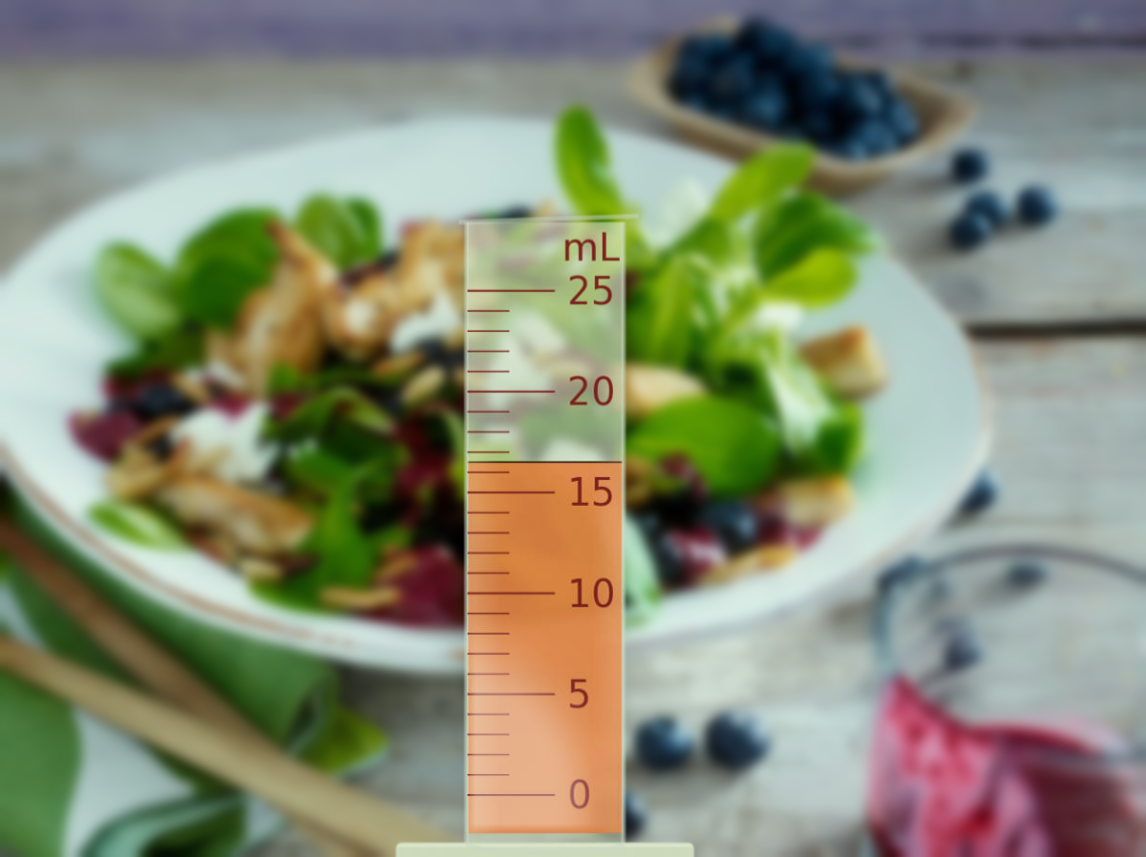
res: 16.5; mL
